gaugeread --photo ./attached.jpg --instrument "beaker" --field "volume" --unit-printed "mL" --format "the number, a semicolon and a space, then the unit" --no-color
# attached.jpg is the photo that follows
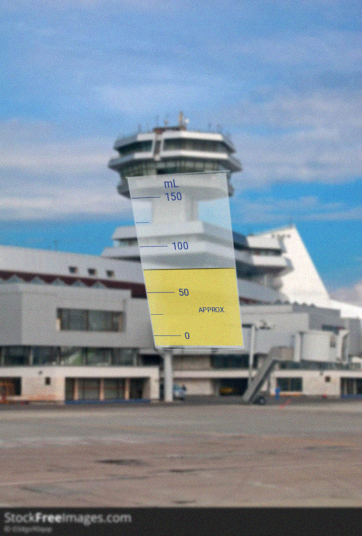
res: 75; mL
